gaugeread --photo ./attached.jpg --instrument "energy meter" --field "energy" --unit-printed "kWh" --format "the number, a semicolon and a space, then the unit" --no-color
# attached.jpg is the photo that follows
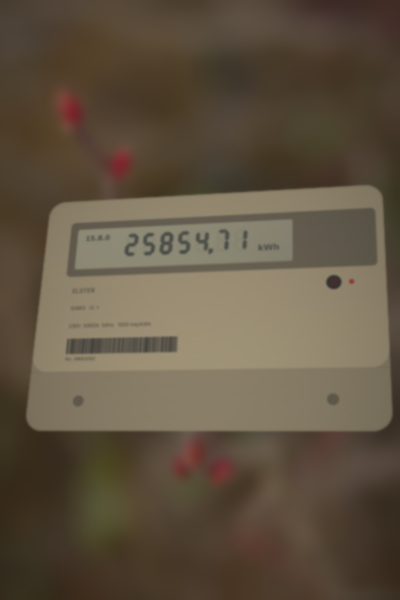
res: 25854.71; kWh
